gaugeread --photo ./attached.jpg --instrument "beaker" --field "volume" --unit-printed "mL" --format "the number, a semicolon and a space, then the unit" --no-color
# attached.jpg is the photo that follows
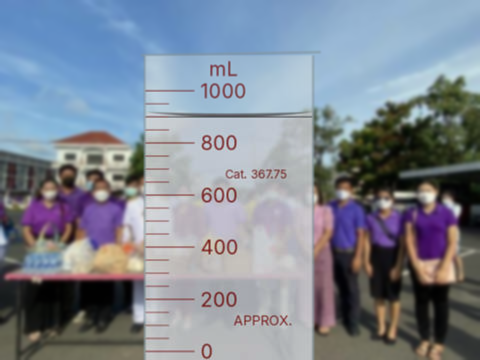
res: 900; mL
